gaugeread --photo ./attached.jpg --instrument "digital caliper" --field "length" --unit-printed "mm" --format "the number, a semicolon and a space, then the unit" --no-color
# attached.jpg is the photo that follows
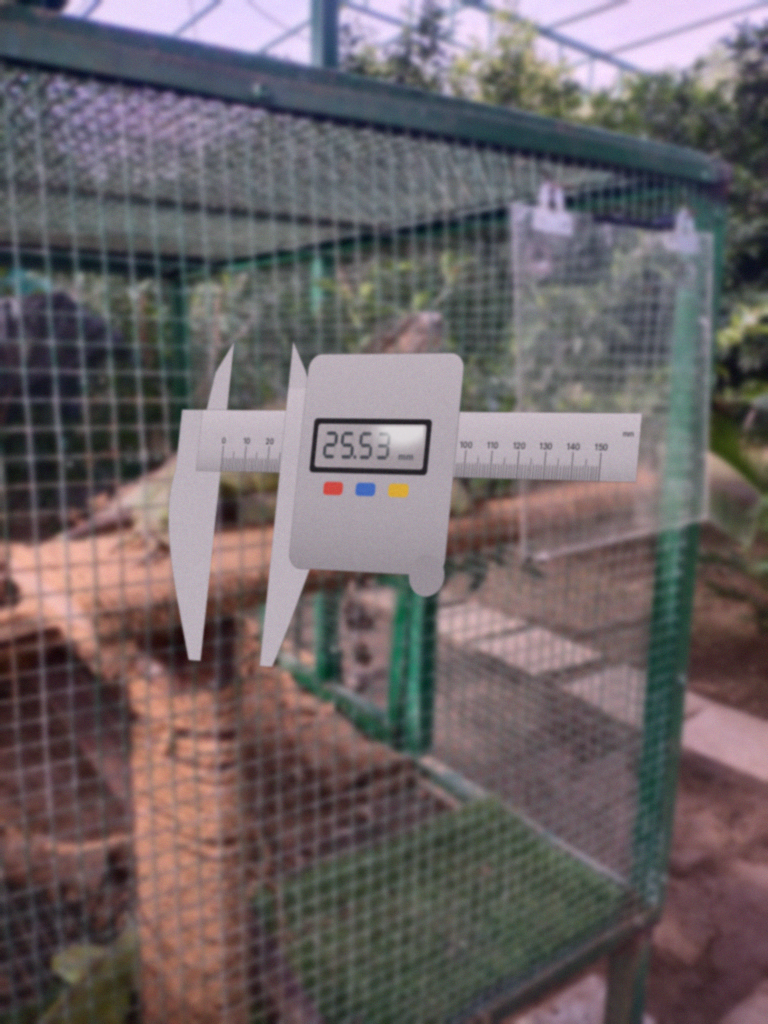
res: 25.53; mm
